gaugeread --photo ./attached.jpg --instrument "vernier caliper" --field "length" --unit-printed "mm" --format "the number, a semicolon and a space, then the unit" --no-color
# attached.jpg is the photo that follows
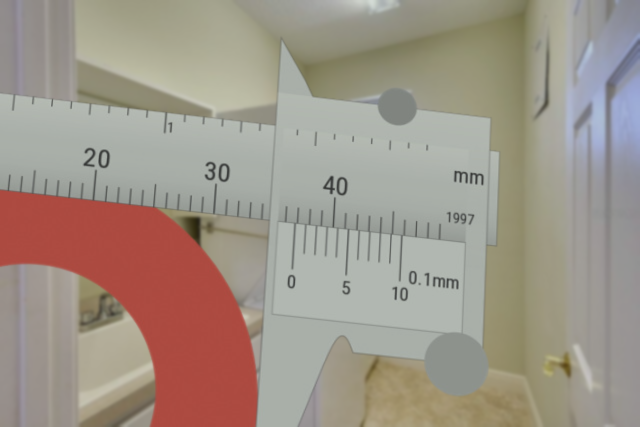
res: 36.8; mm
